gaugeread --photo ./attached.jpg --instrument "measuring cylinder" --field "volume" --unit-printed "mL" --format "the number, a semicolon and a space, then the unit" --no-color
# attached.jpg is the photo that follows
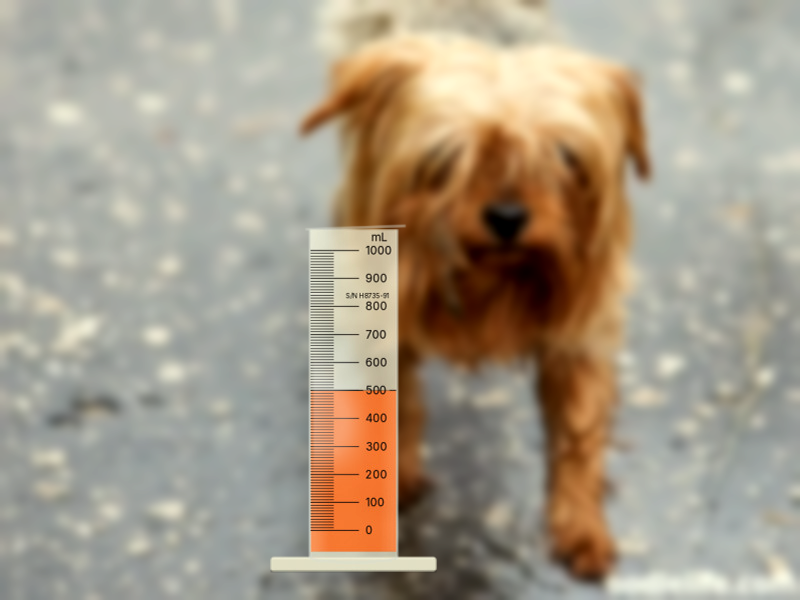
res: 500; mL
